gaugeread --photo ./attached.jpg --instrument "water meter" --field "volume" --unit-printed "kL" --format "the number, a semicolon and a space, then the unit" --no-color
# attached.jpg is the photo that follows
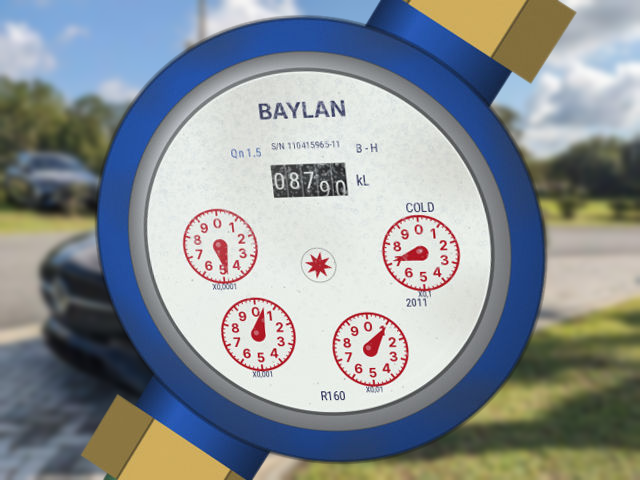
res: 8789.7104; kL
